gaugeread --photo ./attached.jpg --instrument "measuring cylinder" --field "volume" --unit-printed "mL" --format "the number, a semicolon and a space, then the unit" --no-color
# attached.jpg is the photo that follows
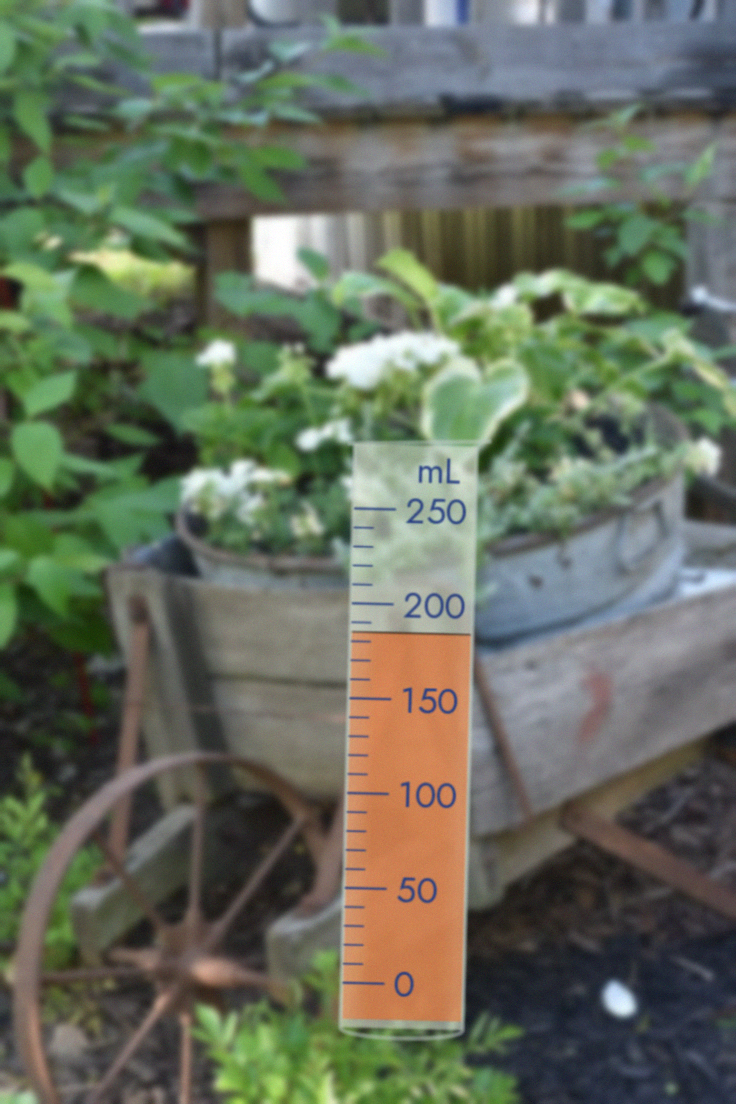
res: 185; mL
